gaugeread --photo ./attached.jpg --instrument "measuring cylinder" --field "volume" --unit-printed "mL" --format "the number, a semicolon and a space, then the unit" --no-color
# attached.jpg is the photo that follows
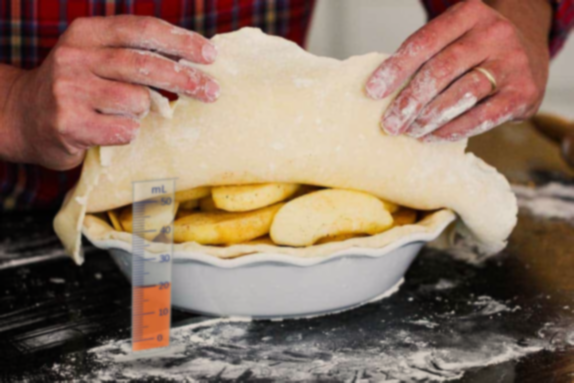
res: 20; mL
